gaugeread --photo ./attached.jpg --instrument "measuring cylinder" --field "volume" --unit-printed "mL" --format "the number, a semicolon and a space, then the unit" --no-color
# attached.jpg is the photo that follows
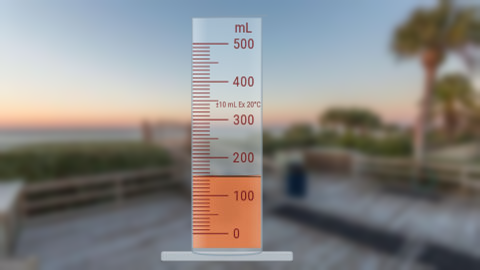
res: 150; mL
